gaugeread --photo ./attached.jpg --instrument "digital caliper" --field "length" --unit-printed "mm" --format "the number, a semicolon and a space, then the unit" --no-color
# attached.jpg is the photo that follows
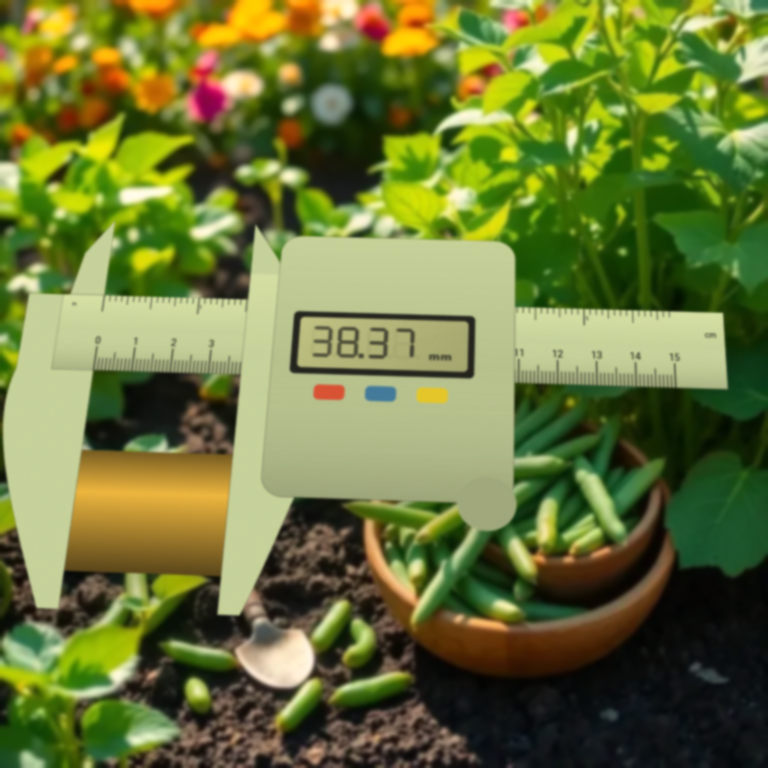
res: 38.37; mm
